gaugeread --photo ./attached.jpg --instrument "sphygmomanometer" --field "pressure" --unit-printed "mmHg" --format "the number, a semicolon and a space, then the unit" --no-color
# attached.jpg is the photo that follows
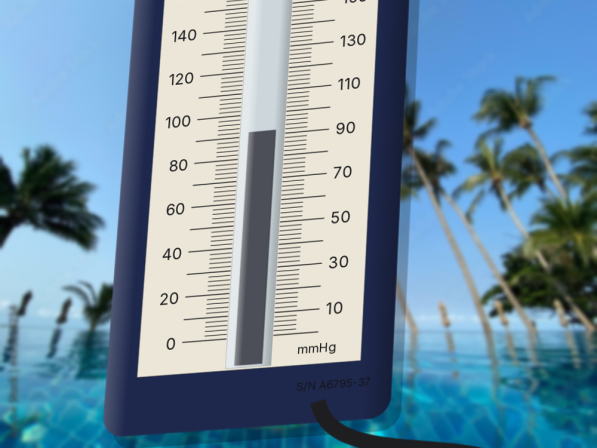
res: 92; mmHg
